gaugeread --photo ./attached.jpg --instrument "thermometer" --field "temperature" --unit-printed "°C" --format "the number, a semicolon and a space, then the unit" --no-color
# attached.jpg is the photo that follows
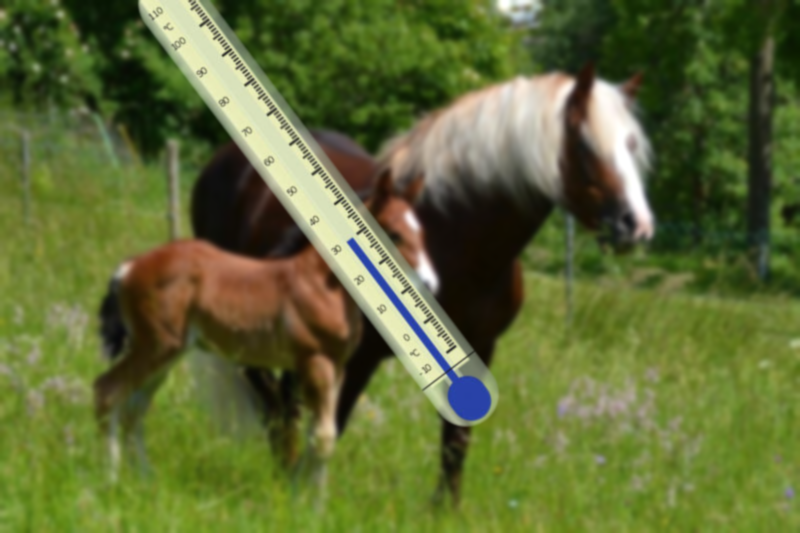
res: 30; °C
